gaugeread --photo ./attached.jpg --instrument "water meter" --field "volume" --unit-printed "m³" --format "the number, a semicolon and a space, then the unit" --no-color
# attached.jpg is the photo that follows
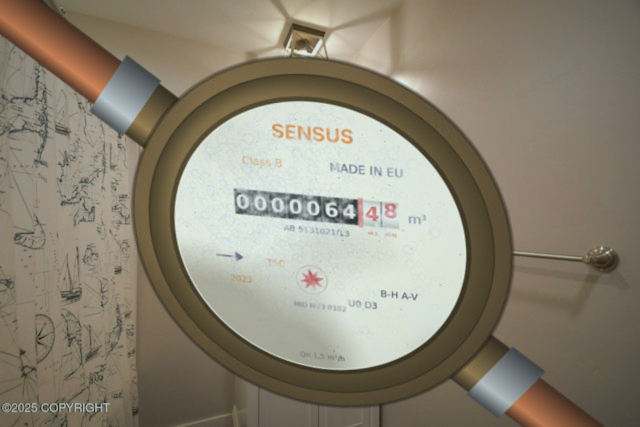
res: 64.48; m³
